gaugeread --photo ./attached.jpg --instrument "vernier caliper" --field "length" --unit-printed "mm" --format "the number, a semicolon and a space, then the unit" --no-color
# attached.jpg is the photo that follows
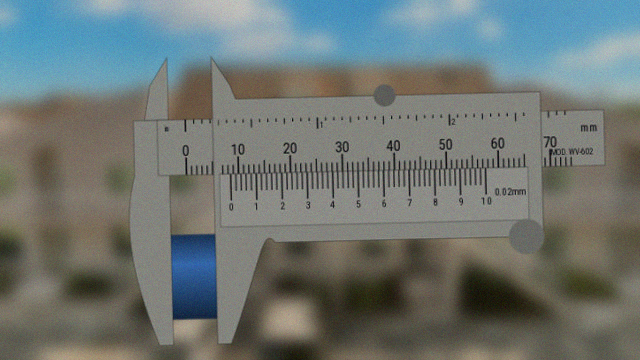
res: 8.5; mm
